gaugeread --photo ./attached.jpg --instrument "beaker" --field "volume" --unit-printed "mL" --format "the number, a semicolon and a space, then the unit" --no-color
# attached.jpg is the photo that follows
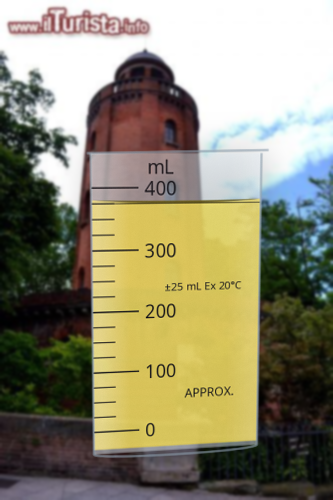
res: 375; mL
